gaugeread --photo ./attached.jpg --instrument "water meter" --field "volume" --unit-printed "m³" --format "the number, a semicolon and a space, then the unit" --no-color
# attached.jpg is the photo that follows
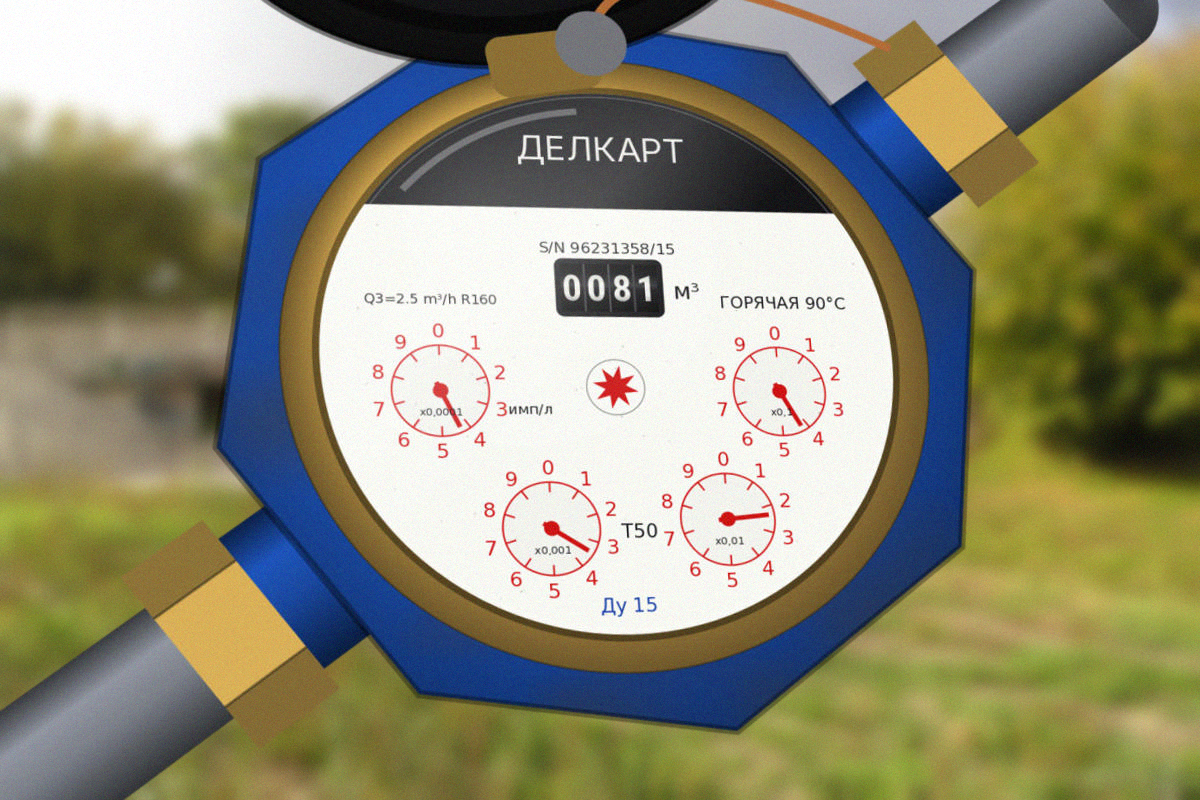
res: 81.4234; m³
